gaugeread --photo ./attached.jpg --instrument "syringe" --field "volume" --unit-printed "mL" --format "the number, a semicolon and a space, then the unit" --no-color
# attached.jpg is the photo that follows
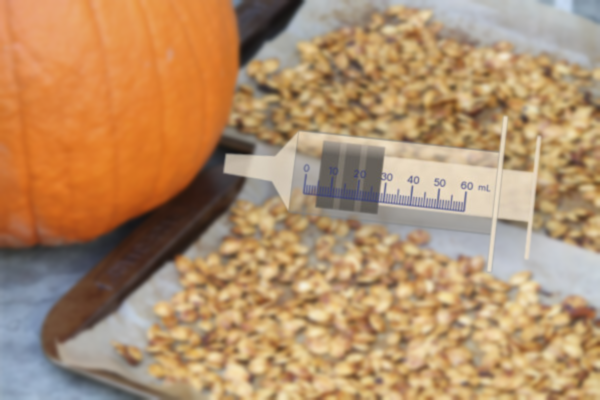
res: 5; mL
